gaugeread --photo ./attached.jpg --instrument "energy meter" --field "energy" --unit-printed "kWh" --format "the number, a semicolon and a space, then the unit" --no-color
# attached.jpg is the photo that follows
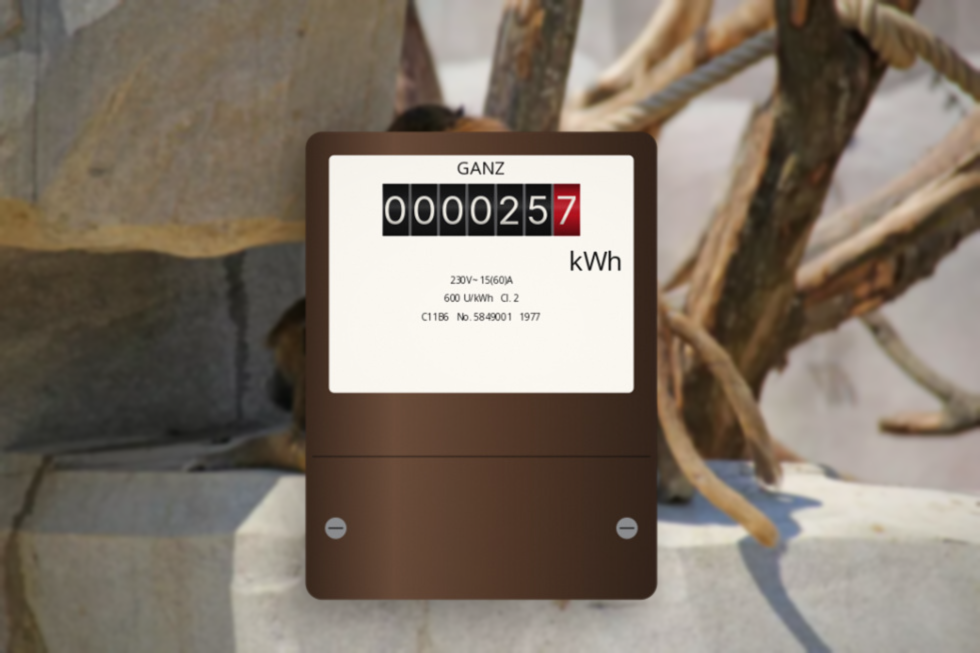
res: 25.7; kWh
